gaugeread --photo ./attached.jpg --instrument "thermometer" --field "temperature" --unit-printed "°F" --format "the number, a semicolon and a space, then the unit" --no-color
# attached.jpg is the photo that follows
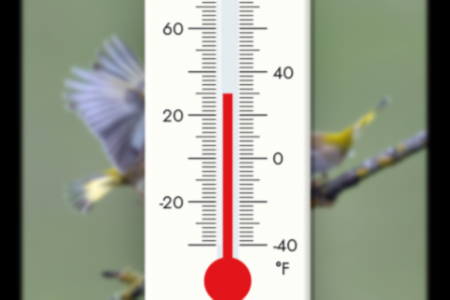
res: 30; °F
